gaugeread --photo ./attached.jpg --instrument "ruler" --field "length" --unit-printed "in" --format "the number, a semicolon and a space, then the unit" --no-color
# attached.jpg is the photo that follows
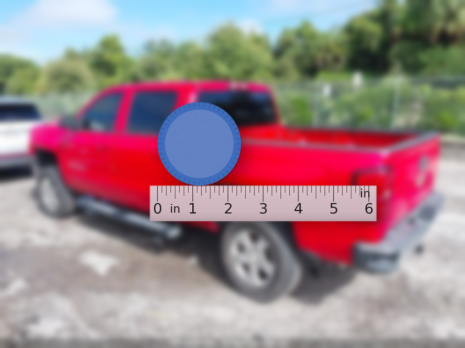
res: 2.375; in
